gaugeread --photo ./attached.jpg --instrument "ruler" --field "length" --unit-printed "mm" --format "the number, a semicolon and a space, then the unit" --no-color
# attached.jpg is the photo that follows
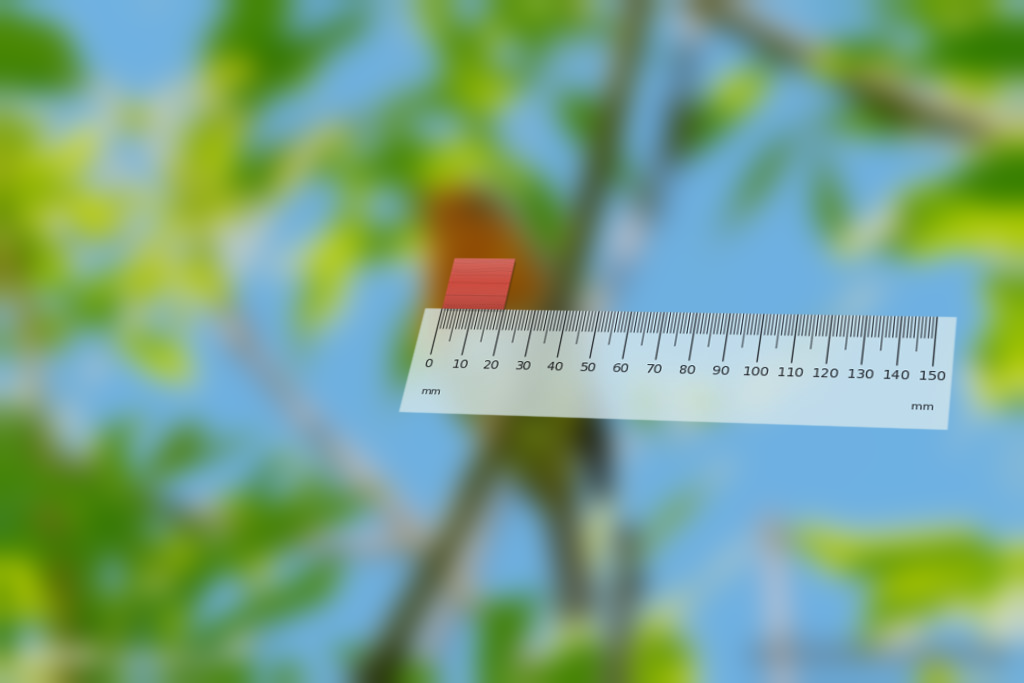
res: 20; mm
